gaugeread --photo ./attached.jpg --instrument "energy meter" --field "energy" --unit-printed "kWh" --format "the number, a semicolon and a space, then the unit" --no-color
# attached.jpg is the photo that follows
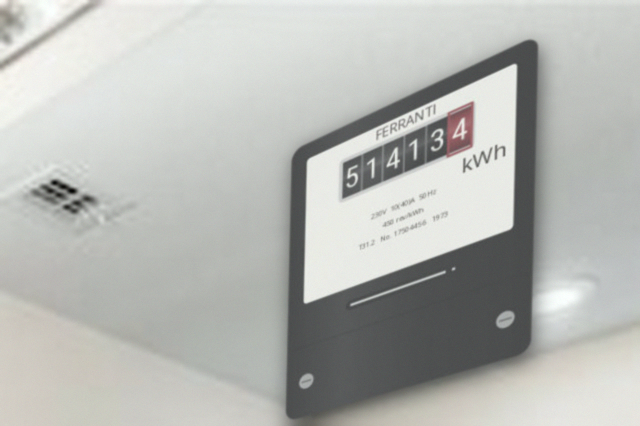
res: 51413.4; kWh
